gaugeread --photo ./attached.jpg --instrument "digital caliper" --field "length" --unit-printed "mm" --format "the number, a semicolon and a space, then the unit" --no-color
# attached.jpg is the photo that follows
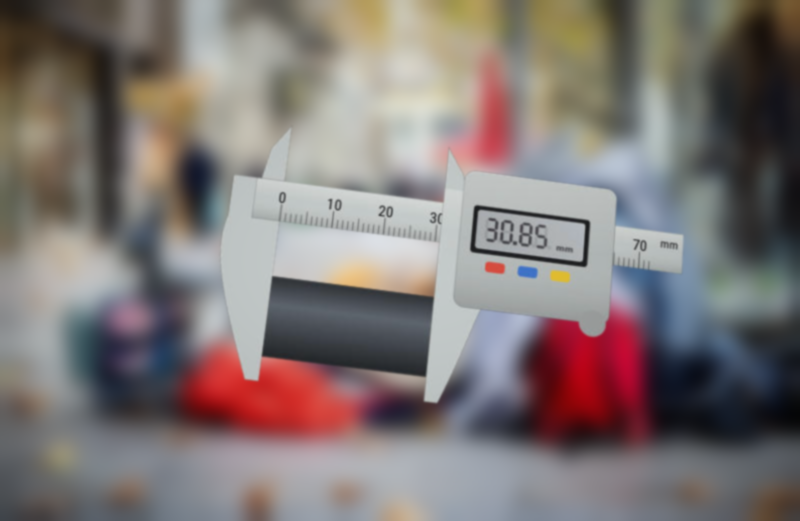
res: 30.85; mm
